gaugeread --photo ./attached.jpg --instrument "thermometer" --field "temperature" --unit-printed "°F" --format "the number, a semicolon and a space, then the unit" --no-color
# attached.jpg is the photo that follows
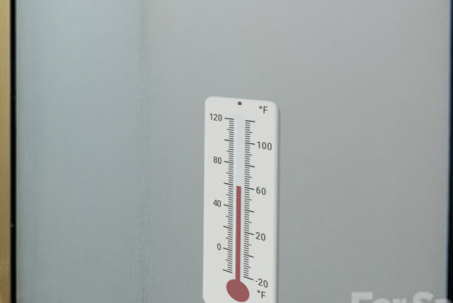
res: 60; °F
